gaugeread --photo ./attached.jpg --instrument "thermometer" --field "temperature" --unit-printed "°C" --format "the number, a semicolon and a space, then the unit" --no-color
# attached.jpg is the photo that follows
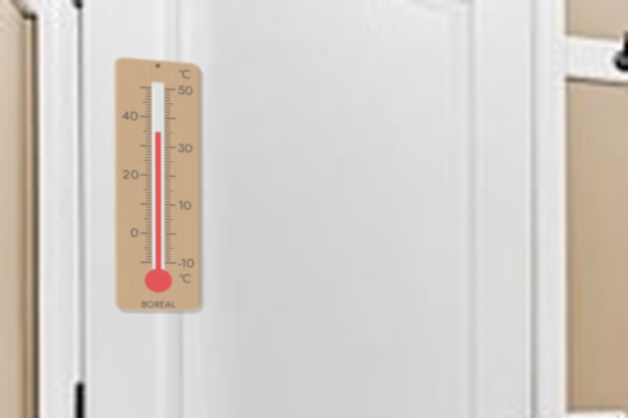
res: 35; °C
